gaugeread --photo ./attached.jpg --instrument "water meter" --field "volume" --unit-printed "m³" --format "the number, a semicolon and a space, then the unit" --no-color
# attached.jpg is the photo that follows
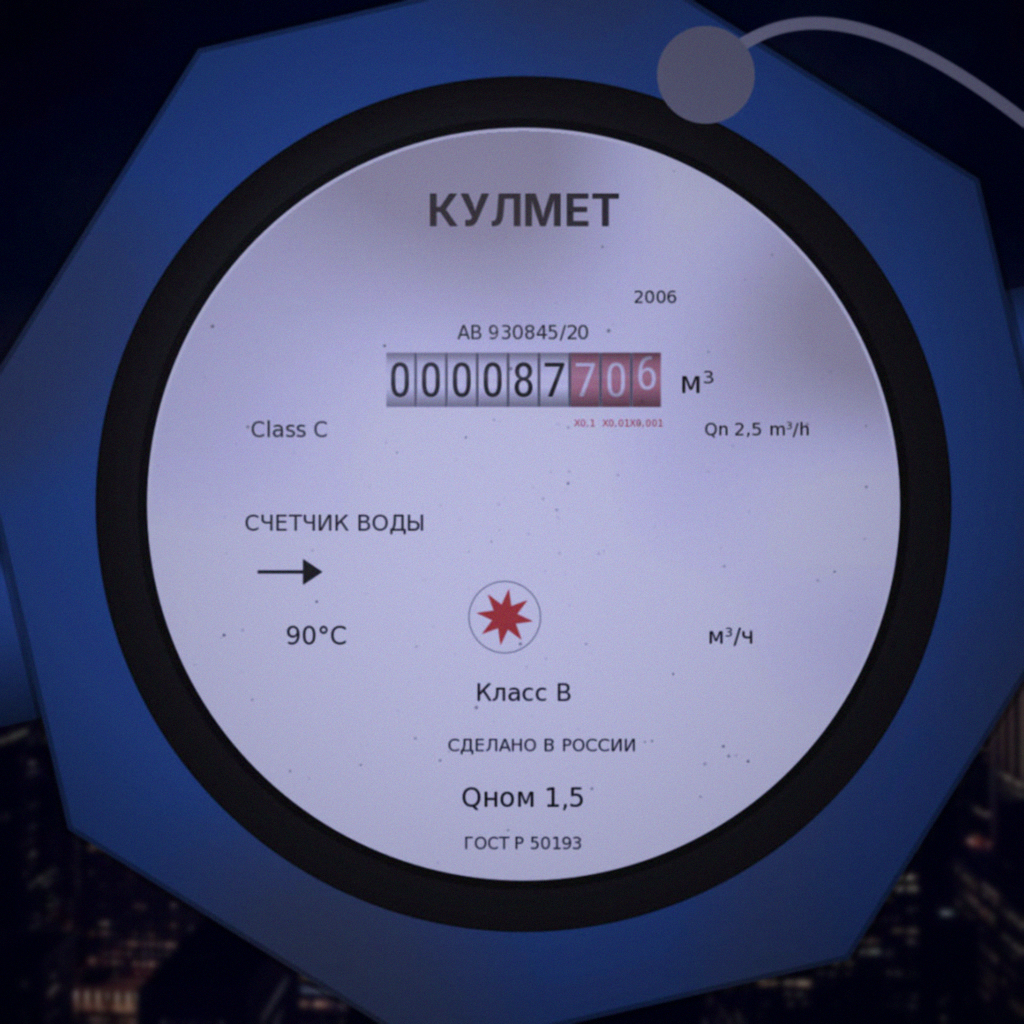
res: 87.706; m³
